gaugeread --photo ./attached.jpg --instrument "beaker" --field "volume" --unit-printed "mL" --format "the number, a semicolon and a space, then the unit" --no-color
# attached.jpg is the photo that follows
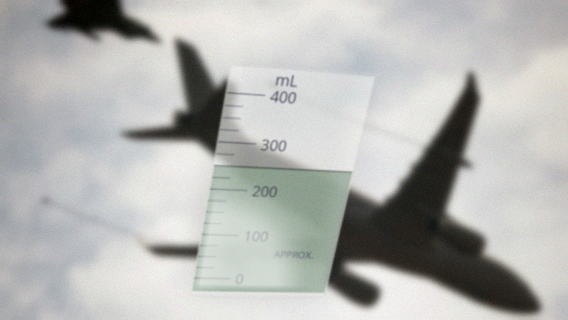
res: 250; mL
